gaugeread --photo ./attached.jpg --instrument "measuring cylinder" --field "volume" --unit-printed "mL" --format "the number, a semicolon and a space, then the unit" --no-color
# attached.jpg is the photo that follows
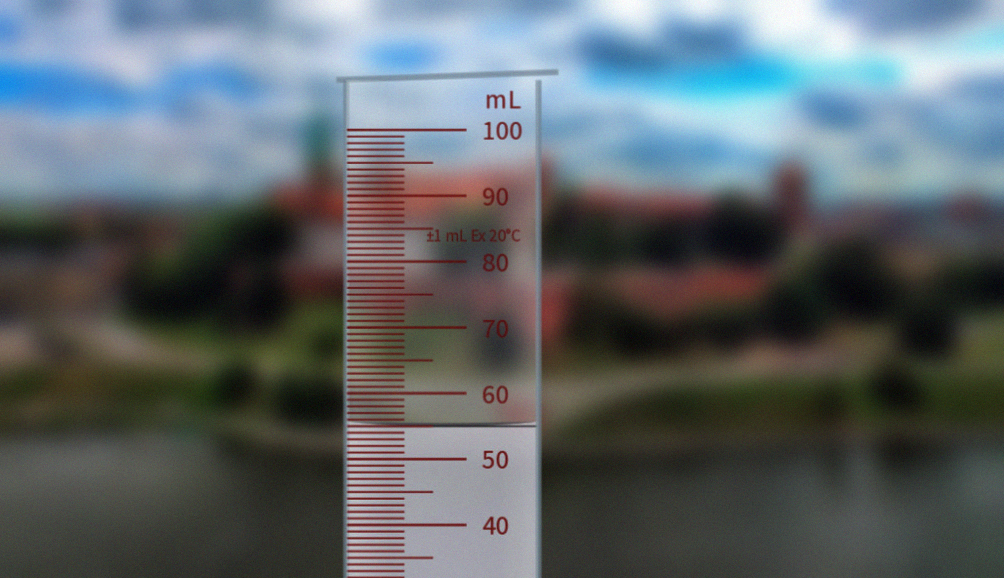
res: 55; mL
